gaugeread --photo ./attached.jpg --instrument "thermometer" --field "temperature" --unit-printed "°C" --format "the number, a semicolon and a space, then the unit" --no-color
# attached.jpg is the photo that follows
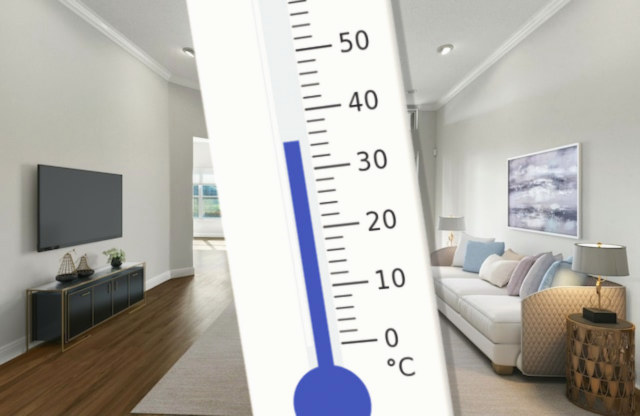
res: 35; °C
